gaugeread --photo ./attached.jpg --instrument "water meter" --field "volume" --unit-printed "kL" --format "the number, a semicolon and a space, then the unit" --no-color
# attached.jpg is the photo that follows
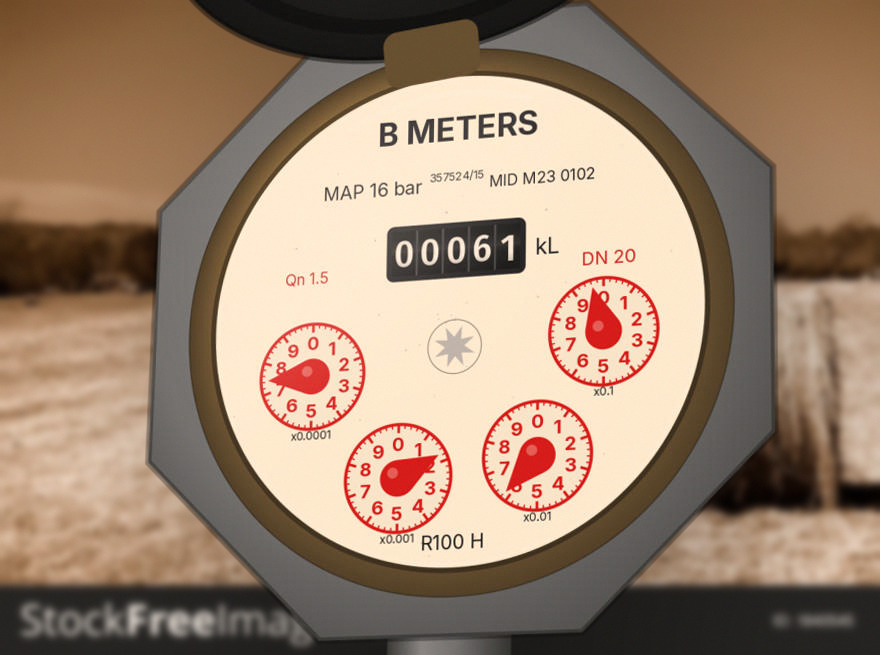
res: 60.9617; kL
